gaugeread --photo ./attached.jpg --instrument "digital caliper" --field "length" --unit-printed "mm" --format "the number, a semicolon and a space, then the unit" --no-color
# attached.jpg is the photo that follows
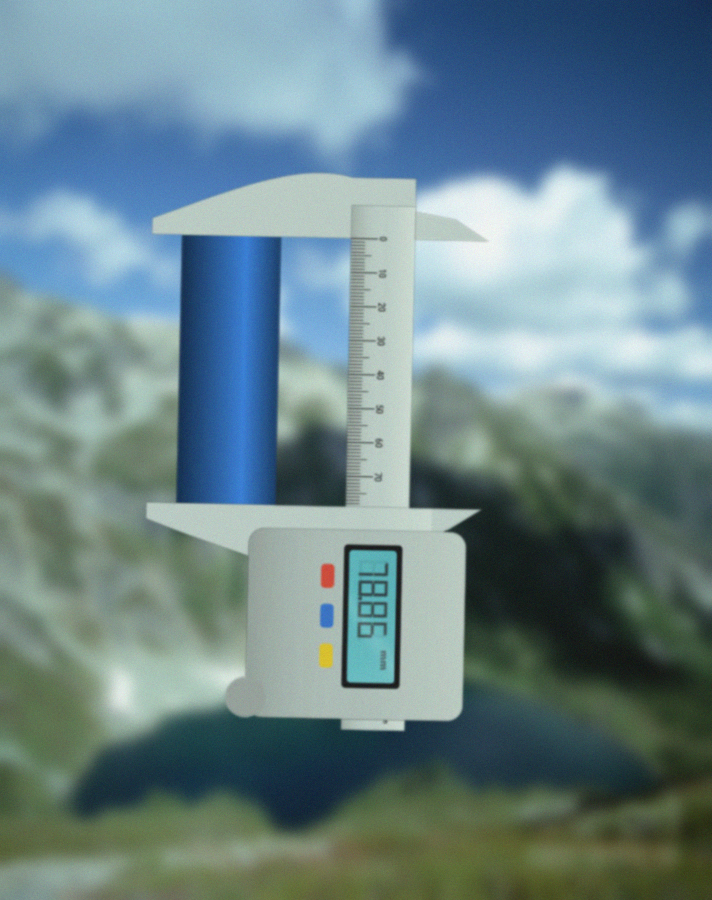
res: 78.86; mm
